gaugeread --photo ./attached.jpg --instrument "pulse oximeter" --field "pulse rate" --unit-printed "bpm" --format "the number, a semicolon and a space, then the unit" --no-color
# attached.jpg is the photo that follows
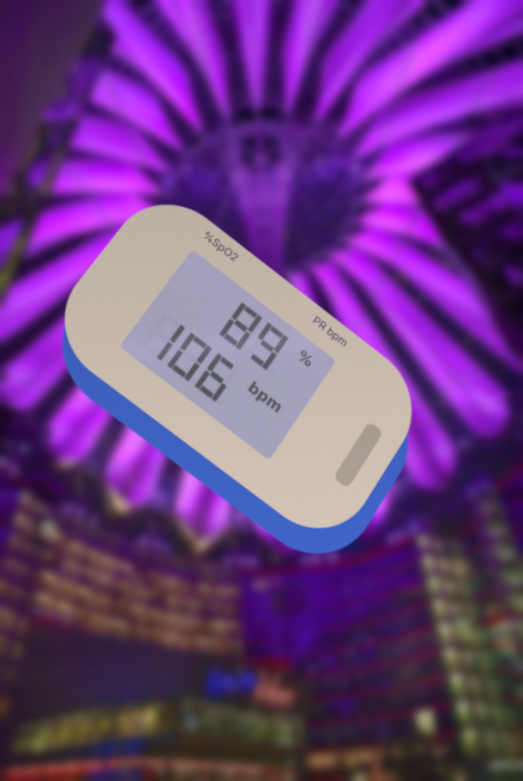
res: 106; bpm
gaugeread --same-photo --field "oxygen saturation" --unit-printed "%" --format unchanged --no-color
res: 89; %
